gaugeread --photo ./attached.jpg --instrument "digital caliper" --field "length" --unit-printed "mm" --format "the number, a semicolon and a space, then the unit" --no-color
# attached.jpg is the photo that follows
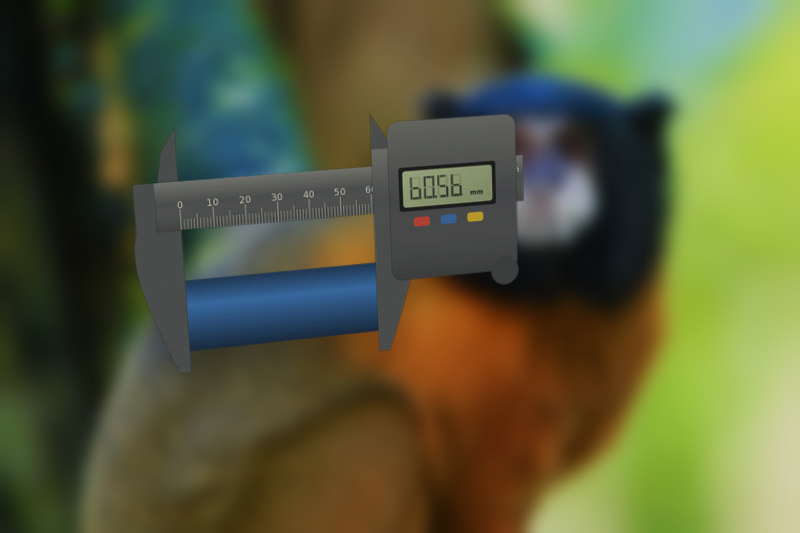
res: 60.56; mm
